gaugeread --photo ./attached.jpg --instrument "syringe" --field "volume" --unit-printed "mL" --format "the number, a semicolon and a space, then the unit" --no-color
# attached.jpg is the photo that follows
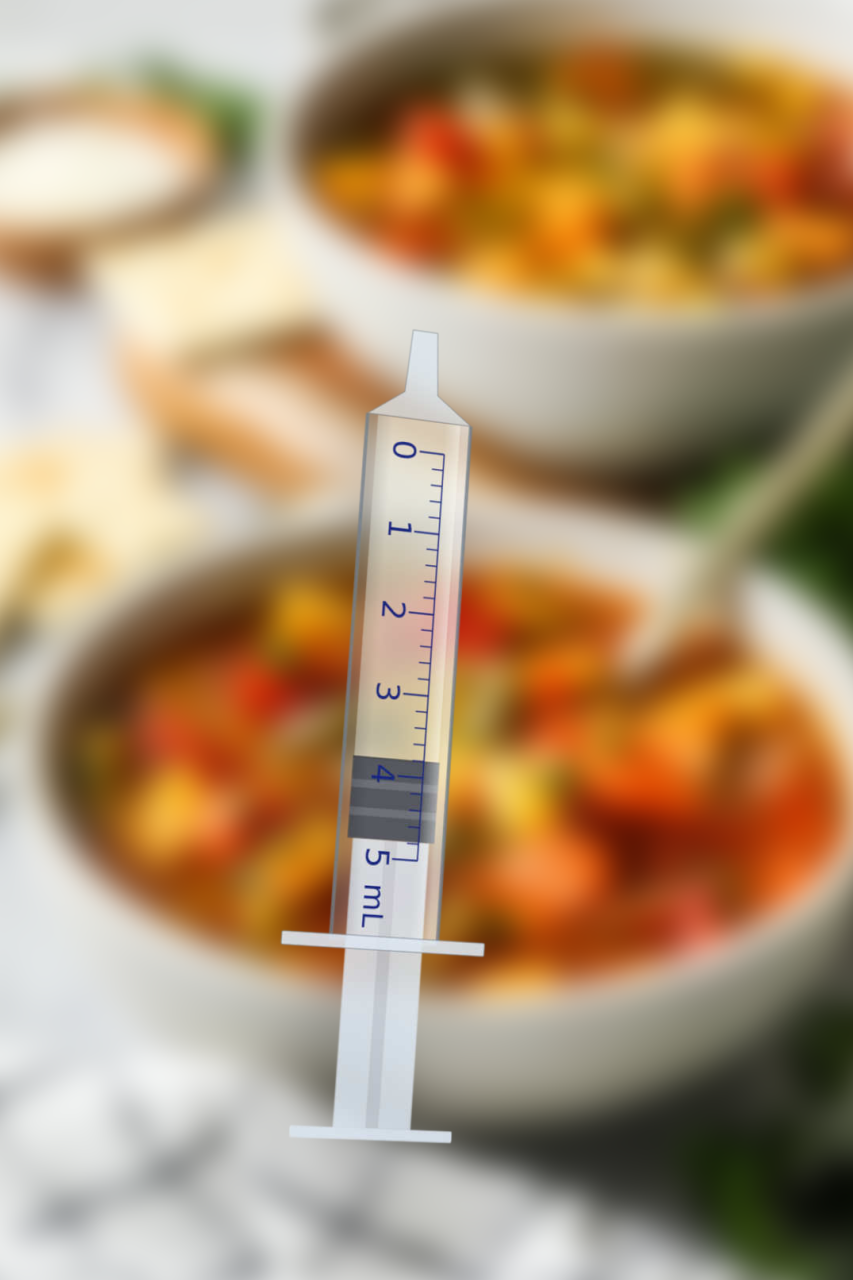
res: 3.8; mL
